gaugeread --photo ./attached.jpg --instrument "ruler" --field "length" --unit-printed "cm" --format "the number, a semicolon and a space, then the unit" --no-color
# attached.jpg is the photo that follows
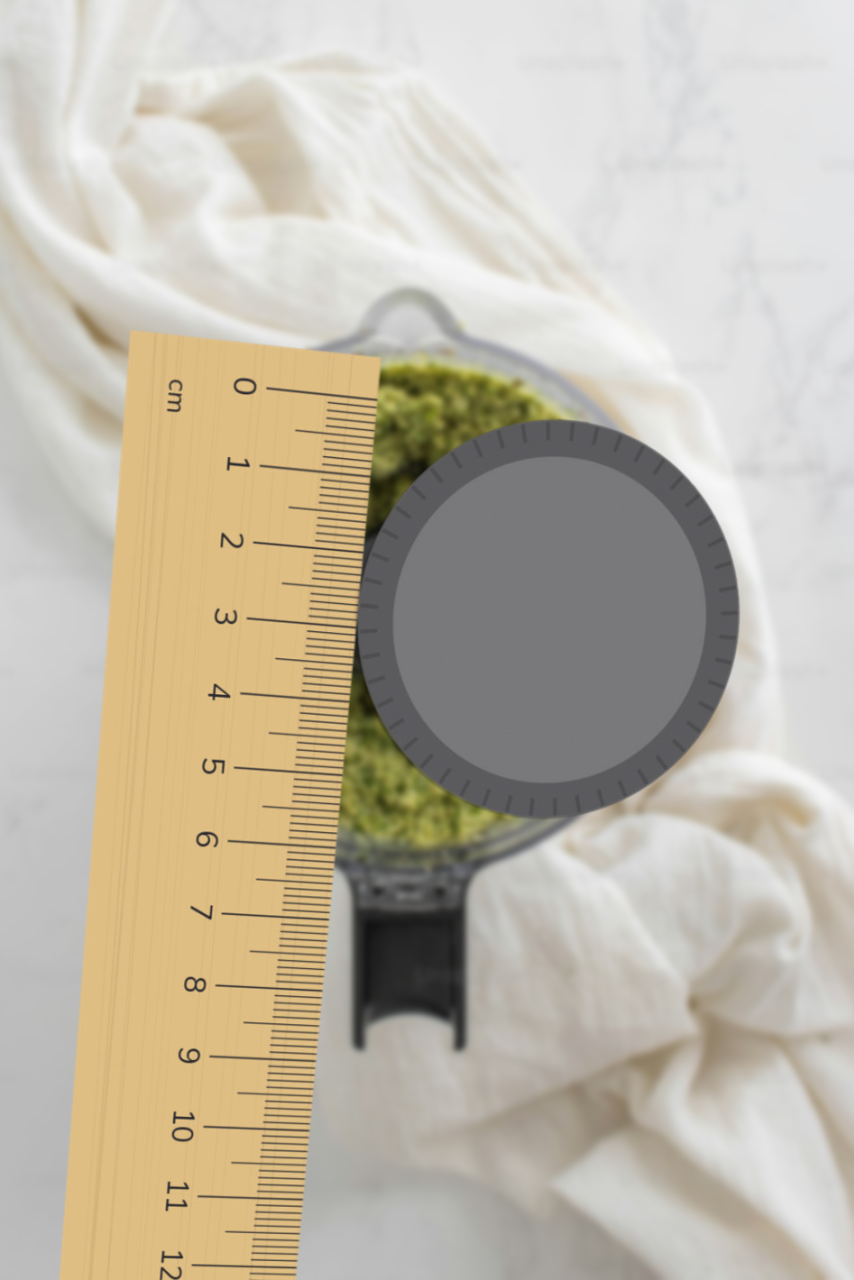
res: 5.4; cm
